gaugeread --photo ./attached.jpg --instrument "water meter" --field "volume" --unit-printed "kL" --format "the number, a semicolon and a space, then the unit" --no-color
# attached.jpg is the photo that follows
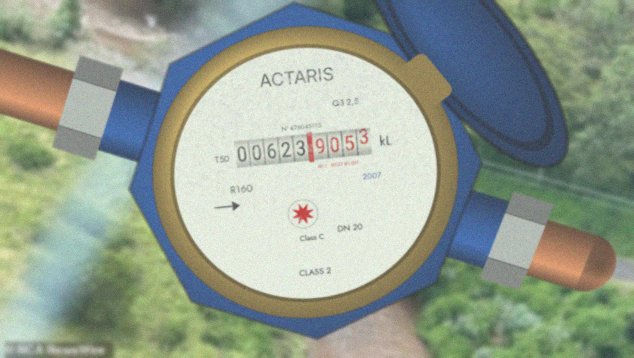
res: 623.9053; kL
